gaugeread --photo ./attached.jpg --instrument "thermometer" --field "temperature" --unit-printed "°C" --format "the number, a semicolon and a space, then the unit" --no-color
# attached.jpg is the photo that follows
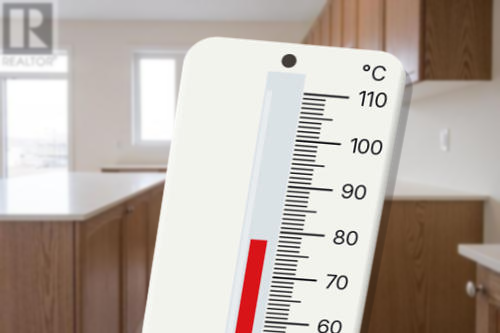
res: 78; °C
